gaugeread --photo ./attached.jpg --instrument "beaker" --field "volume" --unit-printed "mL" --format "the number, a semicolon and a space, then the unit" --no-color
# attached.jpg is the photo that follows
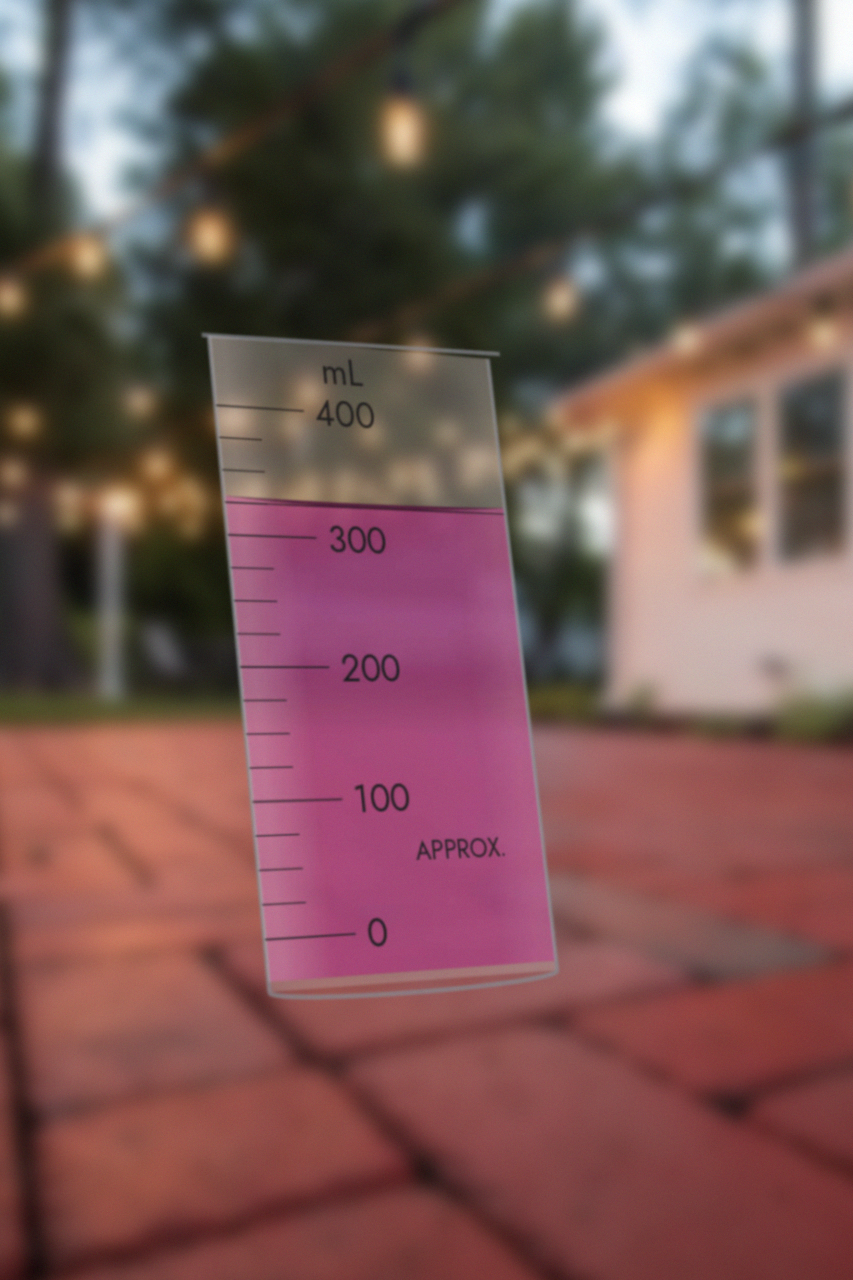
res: 325; mL
